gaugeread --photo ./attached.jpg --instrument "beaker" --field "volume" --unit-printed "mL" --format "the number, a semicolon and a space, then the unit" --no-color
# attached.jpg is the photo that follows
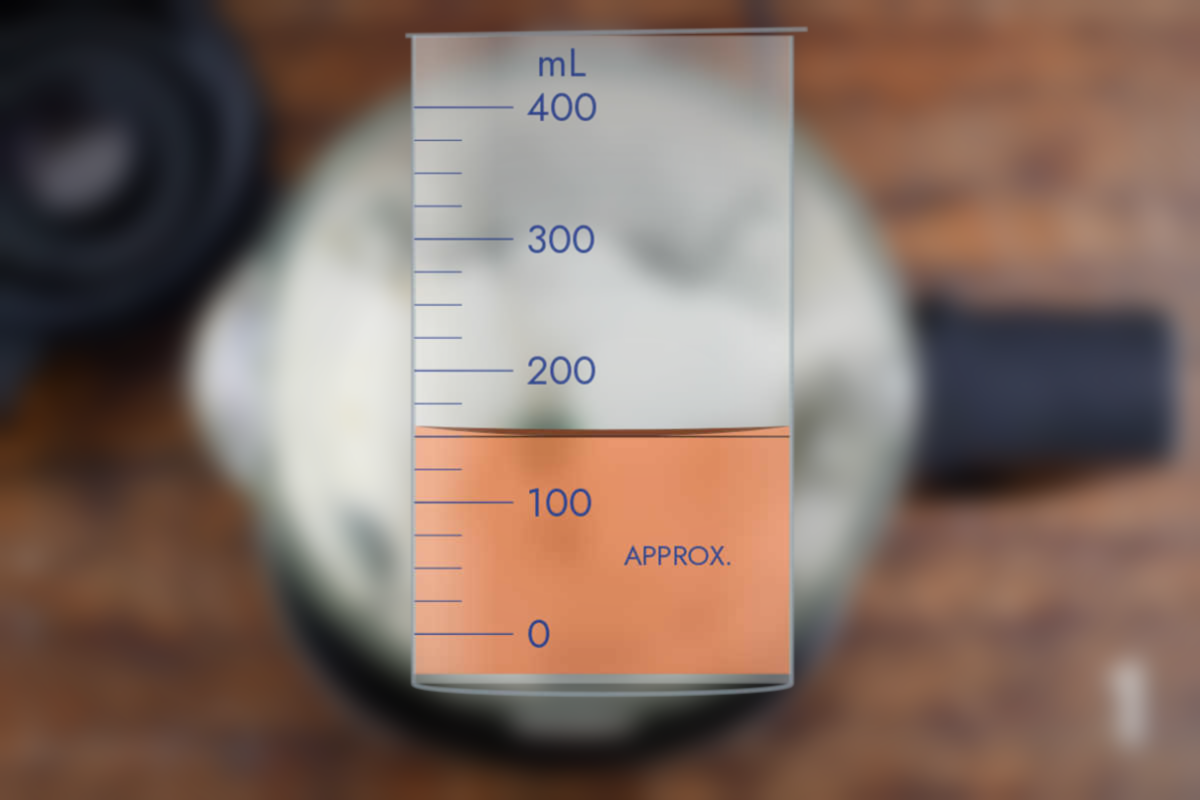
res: 150; mL
